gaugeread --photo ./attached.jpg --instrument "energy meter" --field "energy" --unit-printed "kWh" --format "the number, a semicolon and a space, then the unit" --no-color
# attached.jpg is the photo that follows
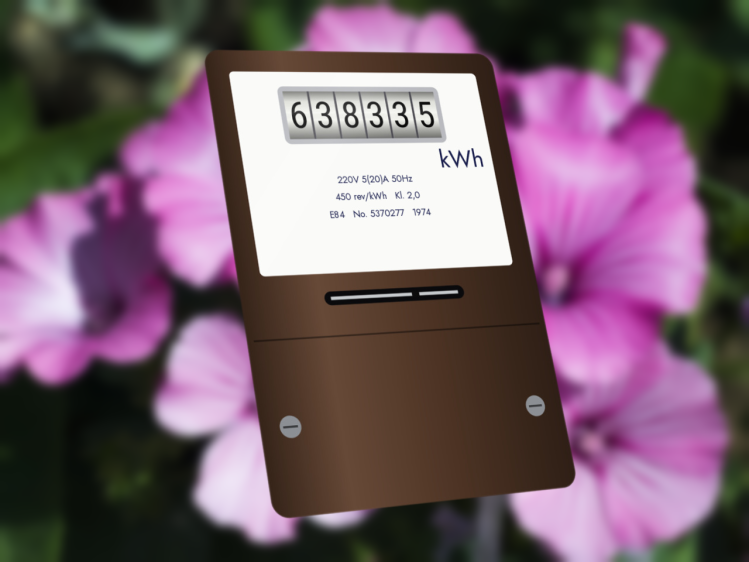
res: 638335; kWh
